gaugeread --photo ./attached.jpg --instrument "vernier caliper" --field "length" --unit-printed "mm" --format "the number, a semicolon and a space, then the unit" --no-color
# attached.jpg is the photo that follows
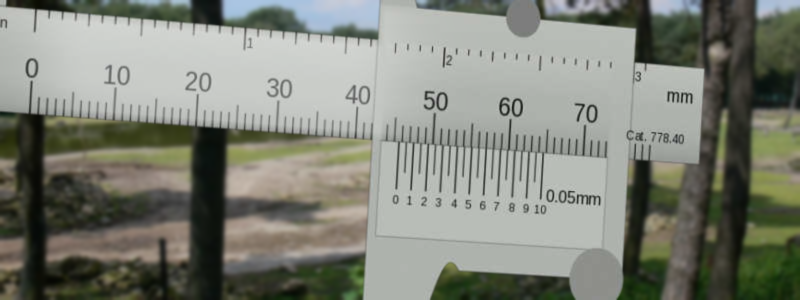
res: 45.6; mm
